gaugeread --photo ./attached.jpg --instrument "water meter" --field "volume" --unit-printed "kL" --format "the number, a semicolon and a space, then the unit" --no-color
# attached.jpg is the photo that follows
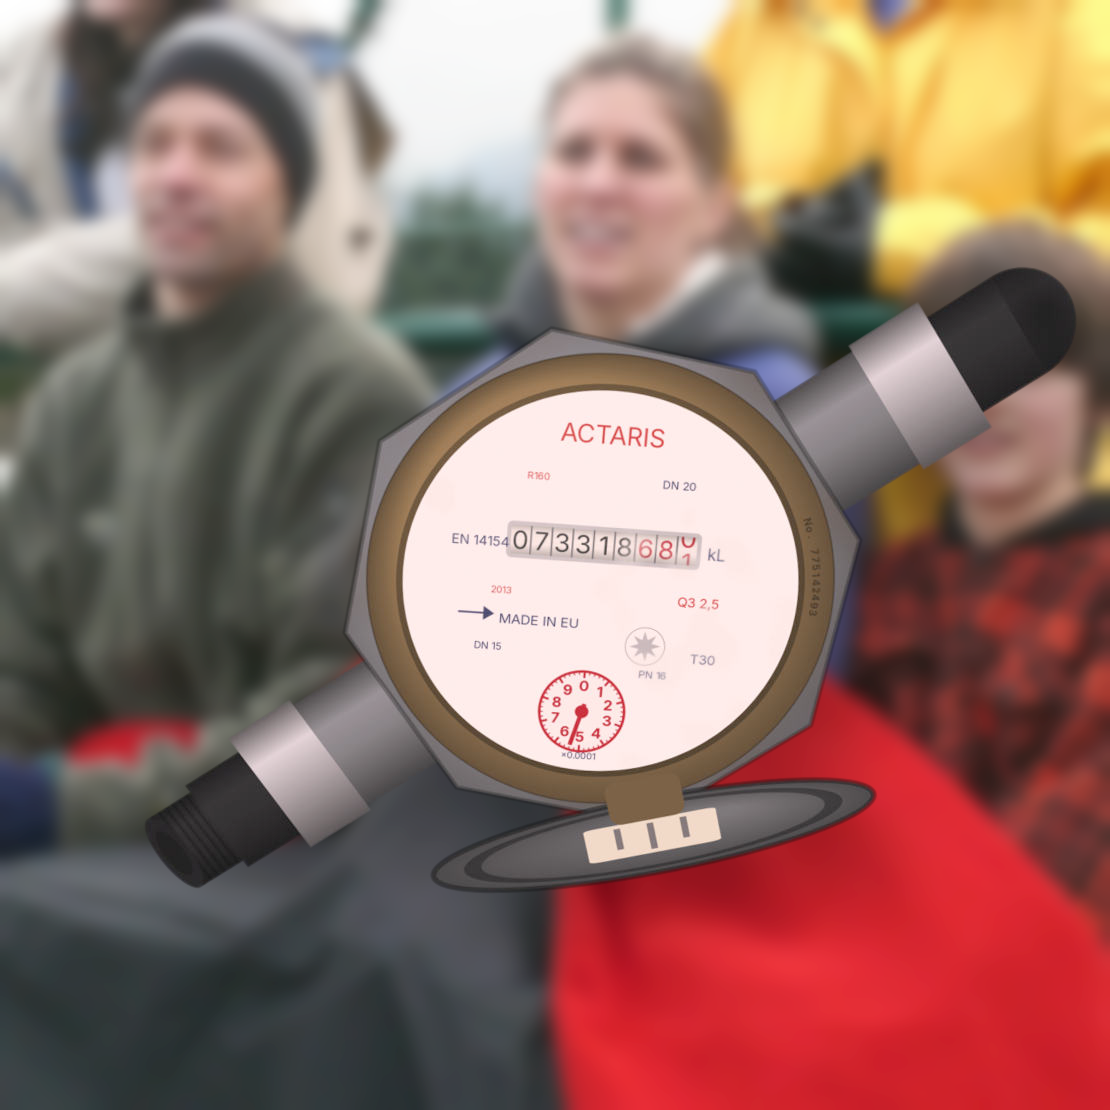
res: 73318.6805; kL
